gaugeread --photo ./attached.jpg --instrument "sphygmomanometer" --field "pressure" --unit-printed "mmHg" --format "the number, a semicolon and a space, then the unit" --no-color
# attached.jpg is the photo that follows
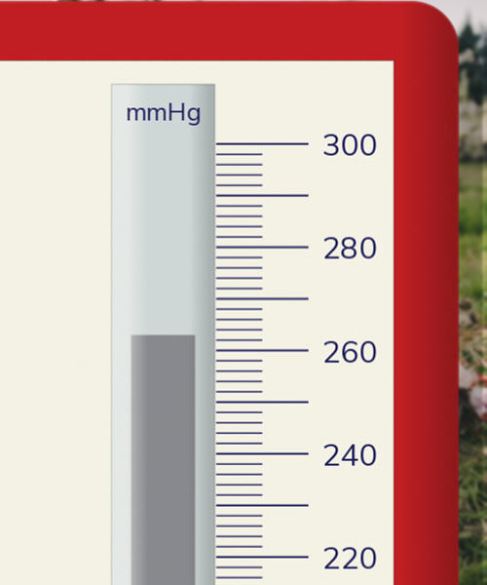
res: 263; mmHg
